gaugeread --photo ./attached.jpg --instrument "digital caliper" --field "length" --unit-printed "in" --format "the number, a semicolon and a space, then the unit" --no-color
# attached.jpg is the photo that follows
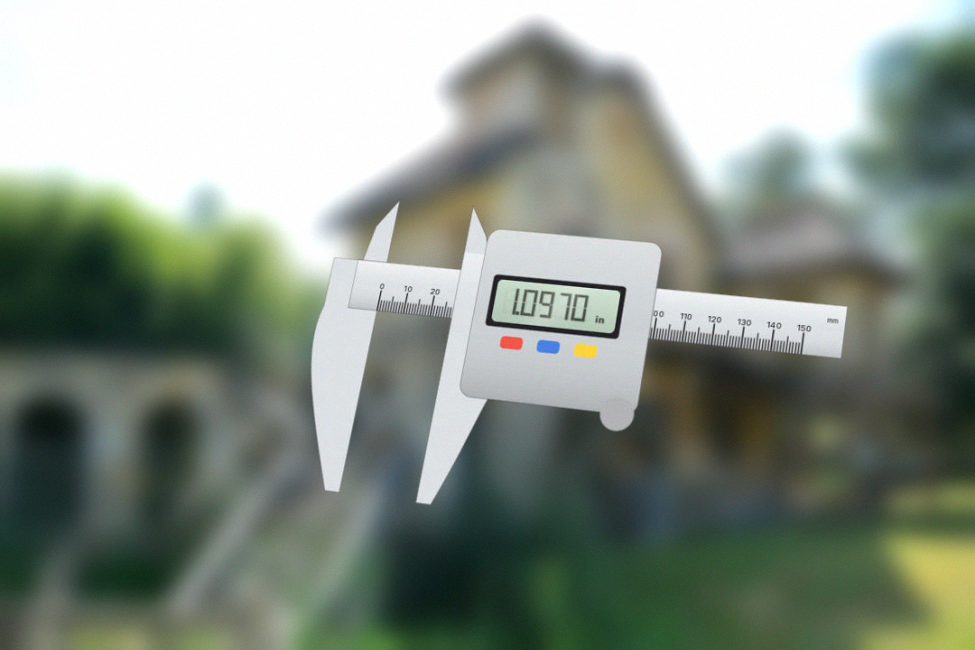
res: 1.0970; in
